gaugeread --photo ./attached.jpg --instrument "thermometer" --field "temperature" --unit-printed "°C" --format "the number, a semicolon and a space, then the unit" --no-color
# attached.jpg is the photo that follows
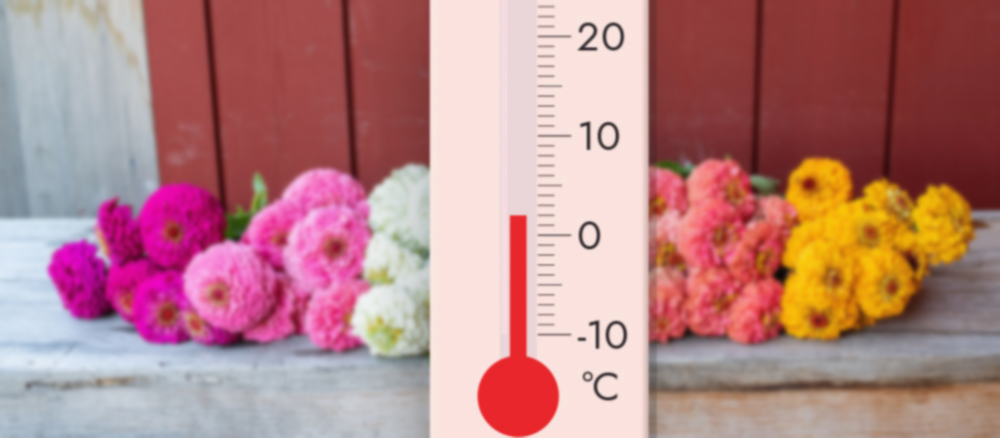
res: 2; °C
